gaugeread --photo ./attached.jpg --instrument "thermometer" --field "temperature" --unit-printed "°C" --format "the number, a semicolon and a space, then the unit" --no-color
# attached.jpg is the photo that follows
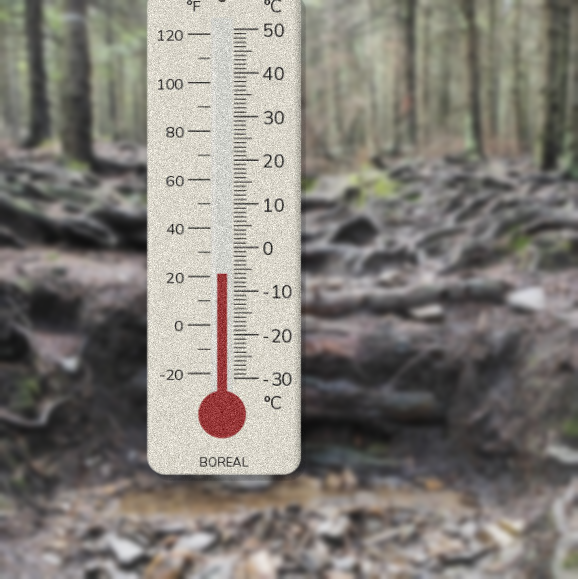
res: -6; °C
